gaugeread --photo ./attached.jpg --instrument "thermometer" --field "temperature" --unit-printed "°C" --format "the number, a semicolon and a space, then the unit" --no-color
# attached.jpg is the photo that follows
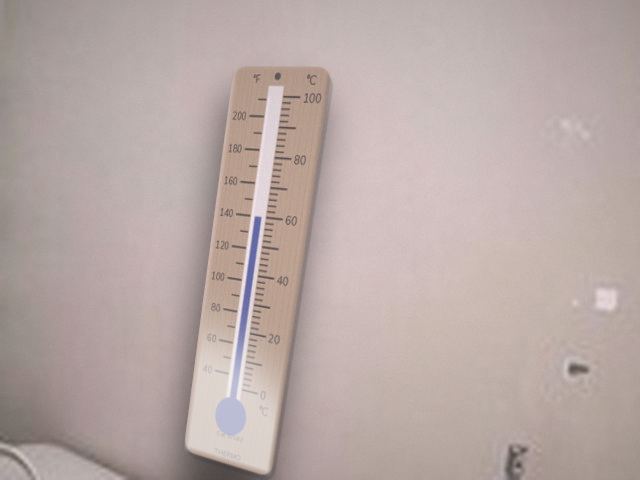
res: 60; °C
